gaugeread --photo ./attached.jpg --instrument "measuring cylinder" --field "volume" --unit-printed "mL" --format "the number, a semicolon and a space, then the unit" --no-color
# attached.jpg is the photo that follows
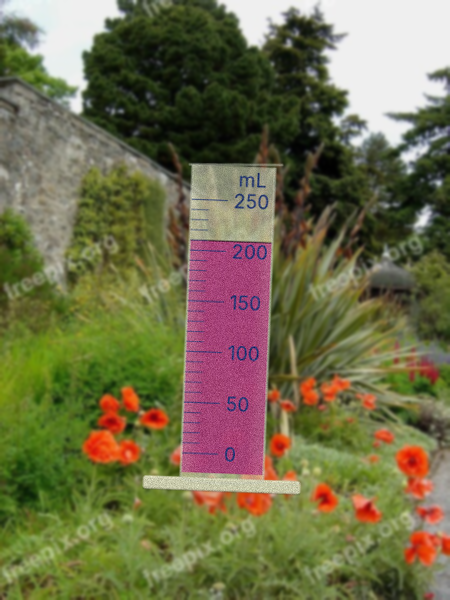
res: 210; mL
